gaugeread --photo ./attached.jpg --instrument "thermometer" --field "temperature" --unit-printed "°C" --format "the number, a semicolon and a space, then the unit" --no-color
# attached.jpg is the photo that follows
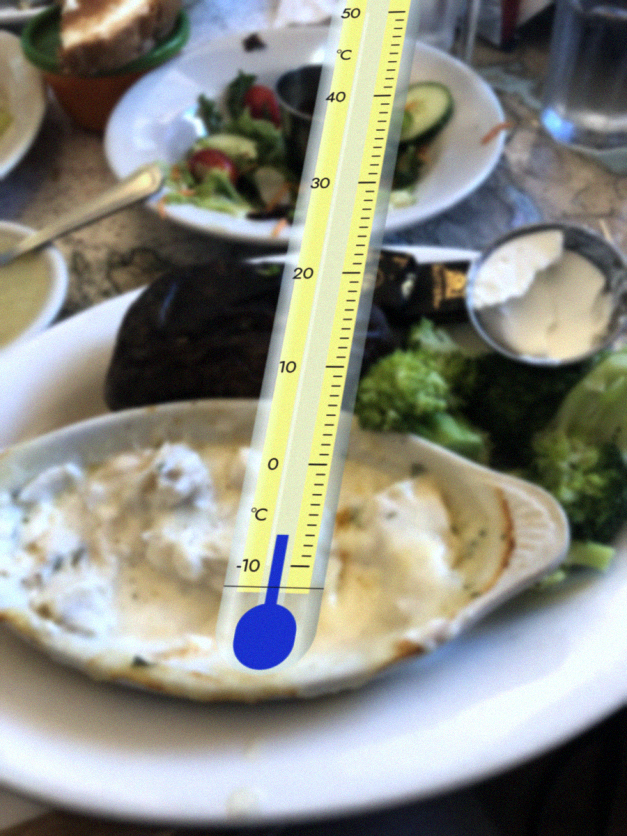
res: -7; °C
